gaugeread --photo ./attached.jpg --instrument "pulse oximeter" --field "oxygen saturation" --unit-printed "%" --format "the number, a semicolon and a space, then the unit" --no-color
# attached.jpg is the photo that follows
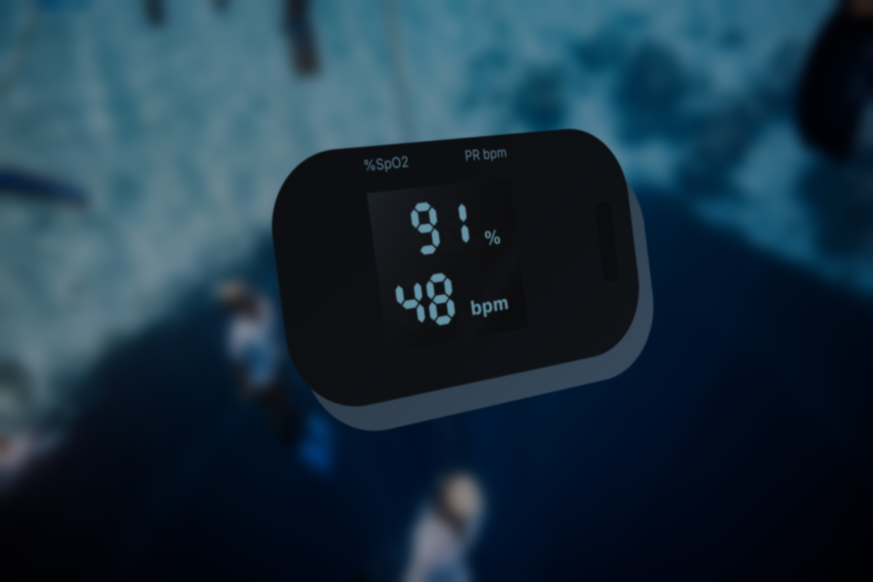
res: 91; %
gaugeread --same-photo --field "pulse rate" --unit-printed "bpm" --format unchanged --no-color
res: 48; bpm
